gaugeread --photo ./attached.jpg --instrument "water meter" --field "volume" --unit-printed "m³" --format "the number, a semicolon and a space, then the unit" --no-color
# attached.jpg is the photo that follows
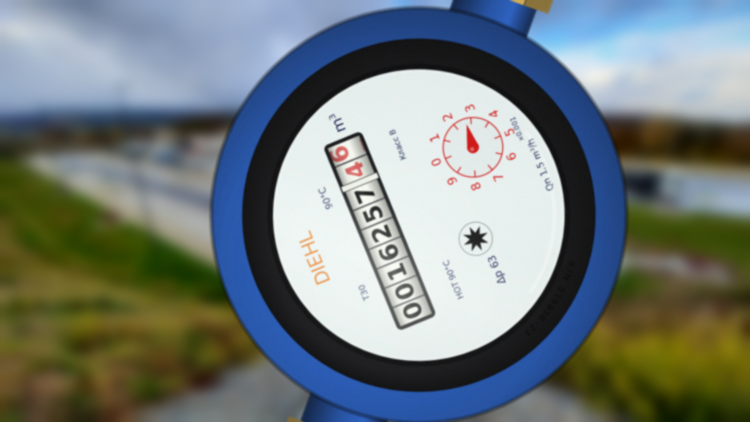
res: 16257.462; m³
